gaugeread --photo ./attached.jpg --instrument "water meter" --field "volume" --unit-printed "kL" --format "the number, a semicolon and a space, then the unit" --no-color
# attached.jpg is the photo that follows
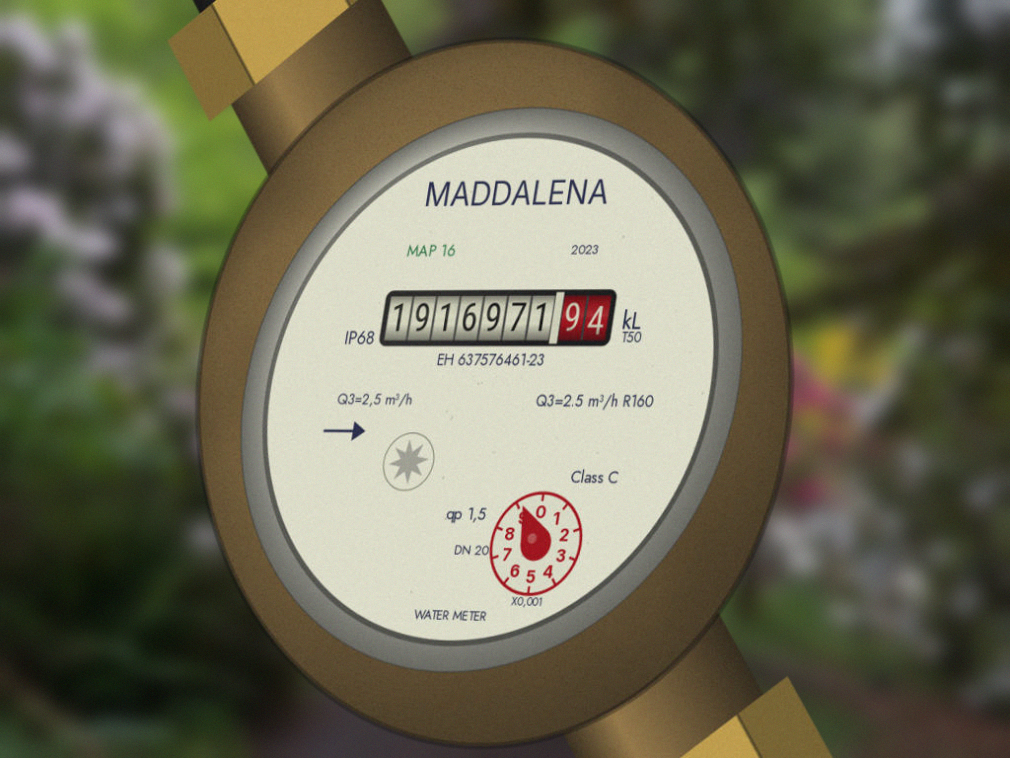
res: 1916971.939; kL
